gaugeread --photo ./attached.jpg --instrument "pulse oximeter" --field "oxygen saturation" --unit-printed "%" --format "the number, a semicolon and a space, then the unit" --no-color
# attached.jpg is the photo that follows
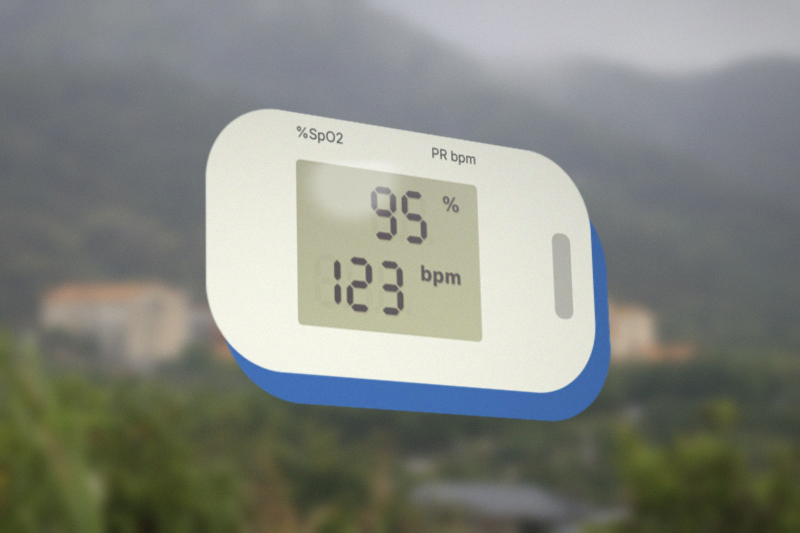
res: 95; %
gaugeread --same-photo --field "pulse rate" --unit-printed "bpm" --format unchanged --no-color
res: 123; bpm
